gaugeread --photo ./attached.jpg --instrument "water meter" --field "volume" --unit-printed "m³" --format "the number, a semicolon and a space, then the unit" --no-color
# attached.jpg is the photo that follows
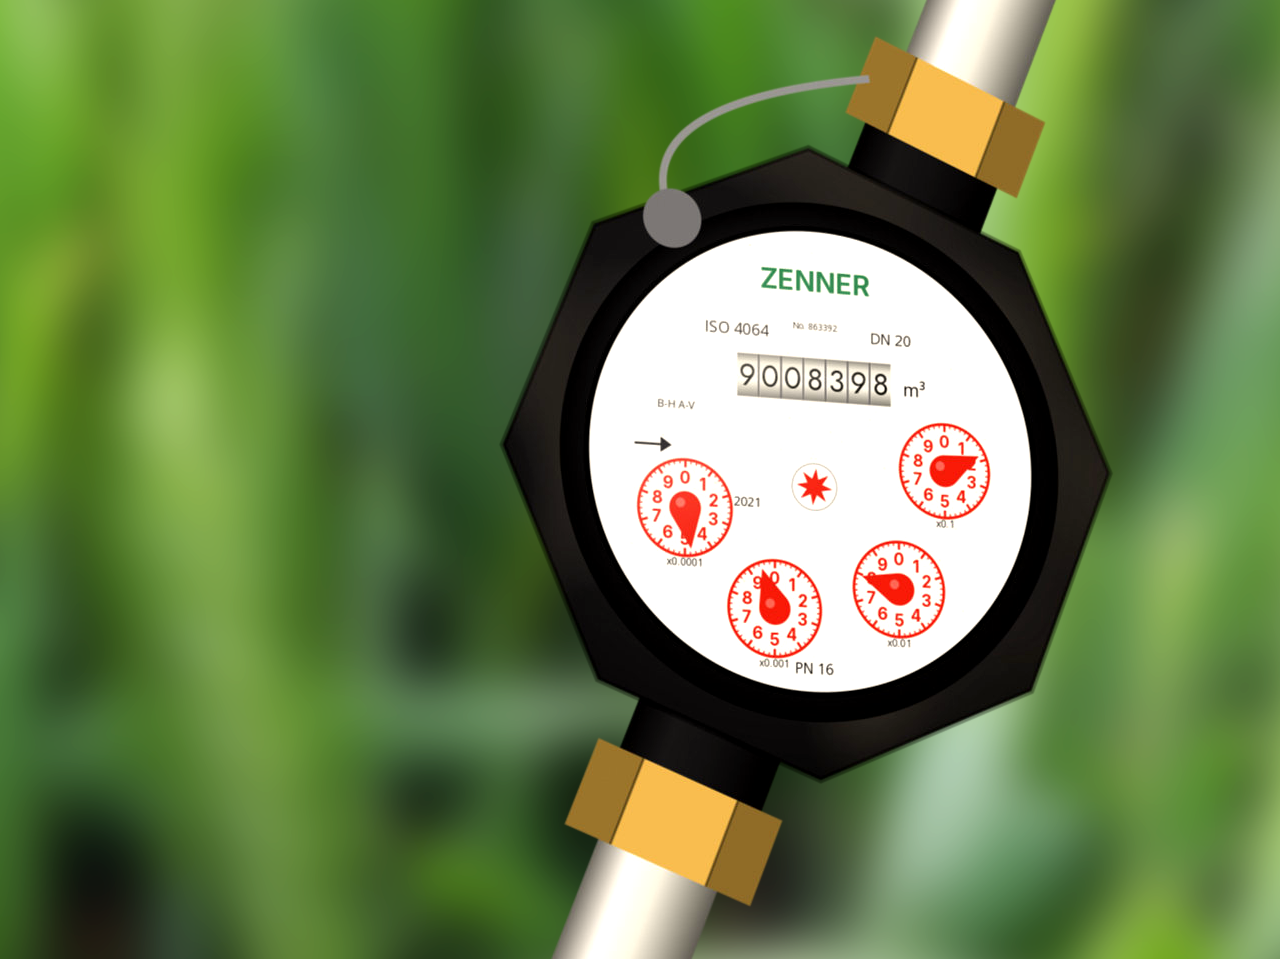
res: 9008398.1794; m³
